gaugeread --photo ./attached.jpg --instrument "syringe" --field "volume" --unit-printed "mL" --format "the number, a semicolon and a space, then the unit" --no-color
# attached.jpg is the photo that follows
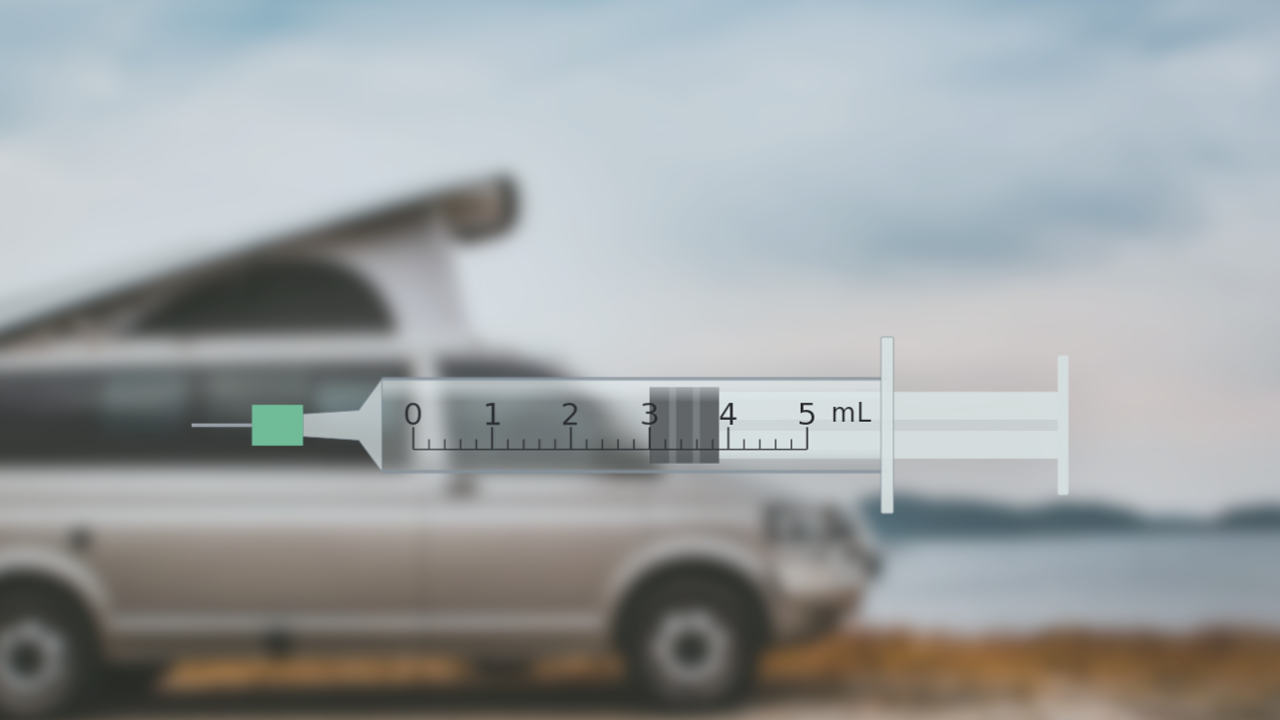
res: 3; mL
